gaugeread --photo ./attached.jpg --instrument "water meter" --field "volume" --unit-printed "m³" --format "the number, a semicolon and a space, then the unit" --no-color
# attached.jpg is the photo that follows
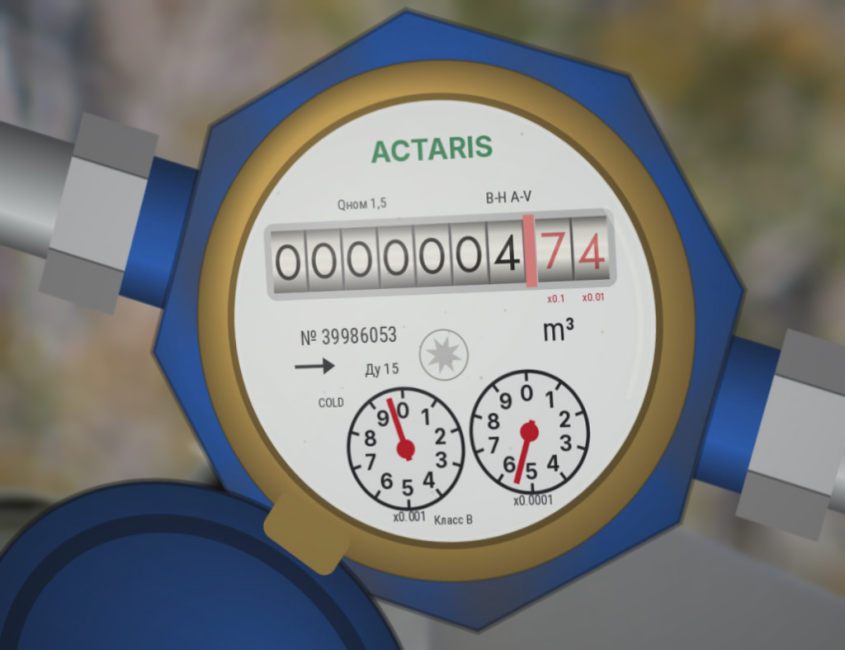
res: 4.7395; m³
